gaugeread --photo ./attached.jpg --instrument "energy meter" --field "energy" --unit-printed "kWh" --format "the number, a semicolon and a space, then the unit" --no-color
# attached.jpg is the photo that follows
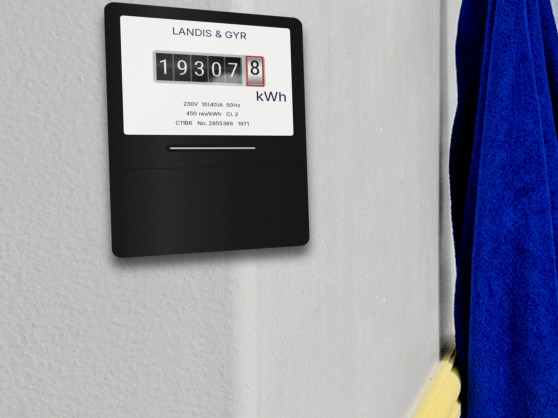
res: 19307.8; kWh
